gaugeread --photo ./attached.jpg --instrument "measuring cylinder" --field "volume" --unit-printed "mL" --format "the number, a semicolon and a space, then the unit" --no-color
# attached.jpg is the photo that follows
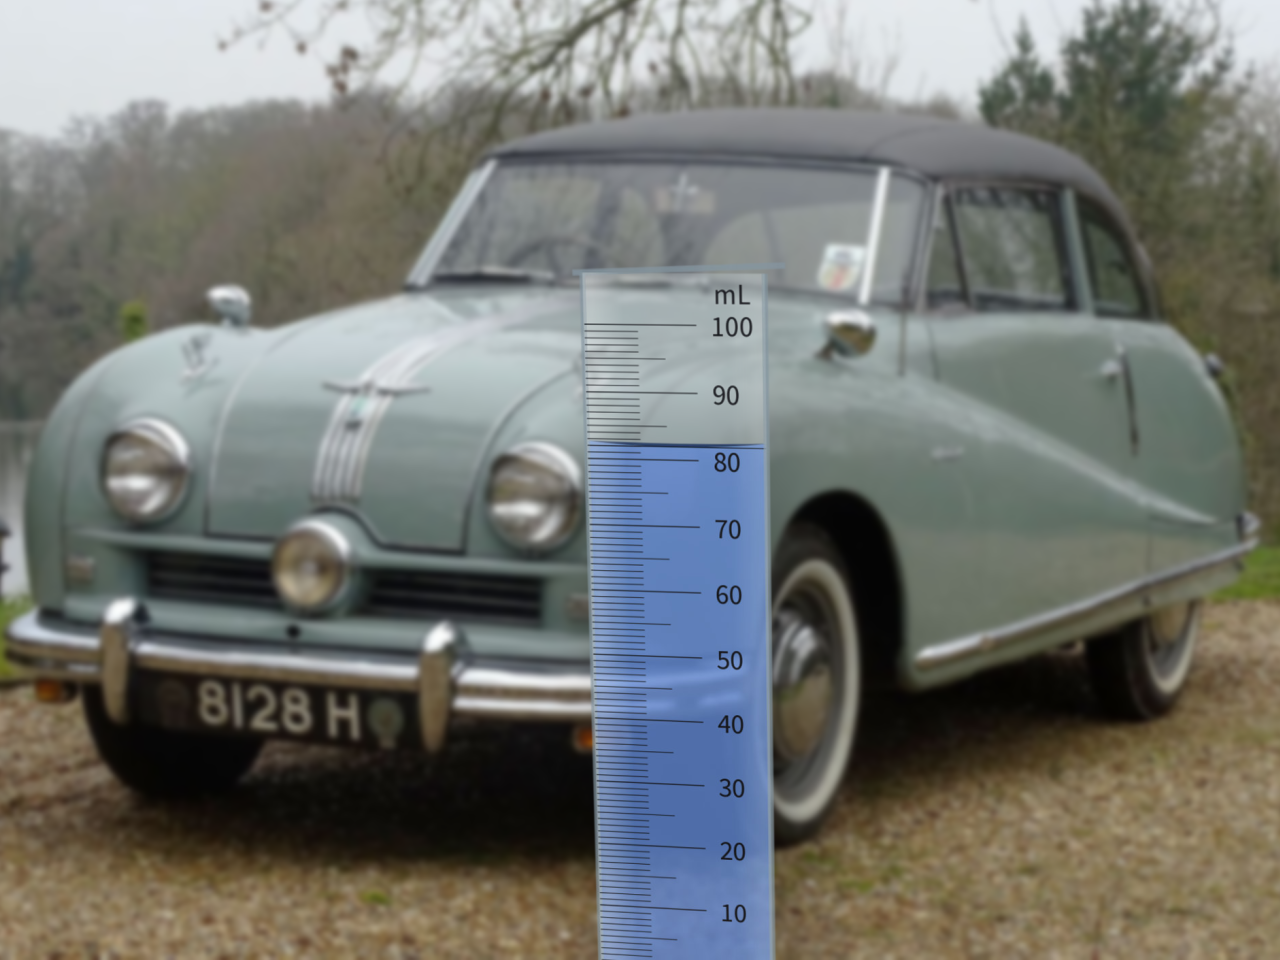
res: 82; mL
